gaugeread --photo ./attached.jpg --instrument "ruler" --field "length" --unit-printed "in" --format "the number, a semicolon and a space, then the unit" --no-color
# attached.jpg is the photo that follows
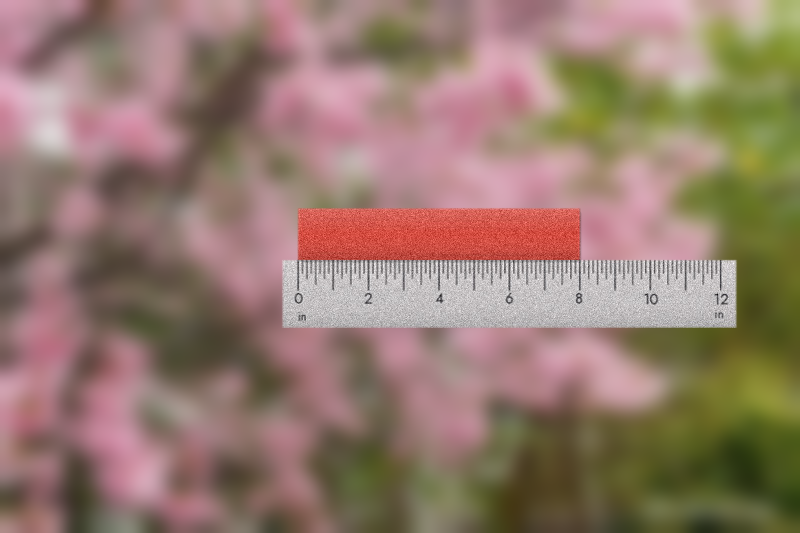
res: 8; in
